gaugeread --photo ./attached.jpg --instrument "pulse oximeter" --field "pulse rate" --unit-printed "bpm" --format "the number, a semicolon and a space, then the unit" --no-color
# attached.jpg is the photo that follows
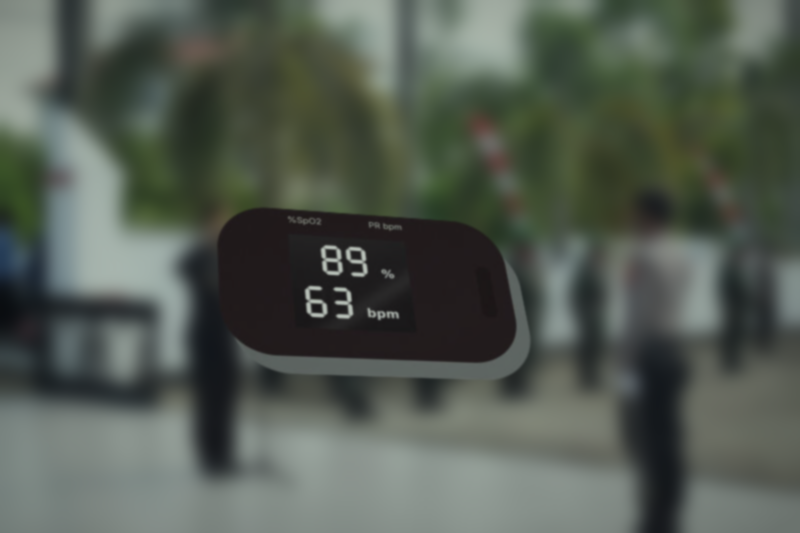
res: 63; bpm
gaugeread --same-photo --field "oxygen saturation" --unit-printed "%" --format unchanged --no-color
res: 89; %
